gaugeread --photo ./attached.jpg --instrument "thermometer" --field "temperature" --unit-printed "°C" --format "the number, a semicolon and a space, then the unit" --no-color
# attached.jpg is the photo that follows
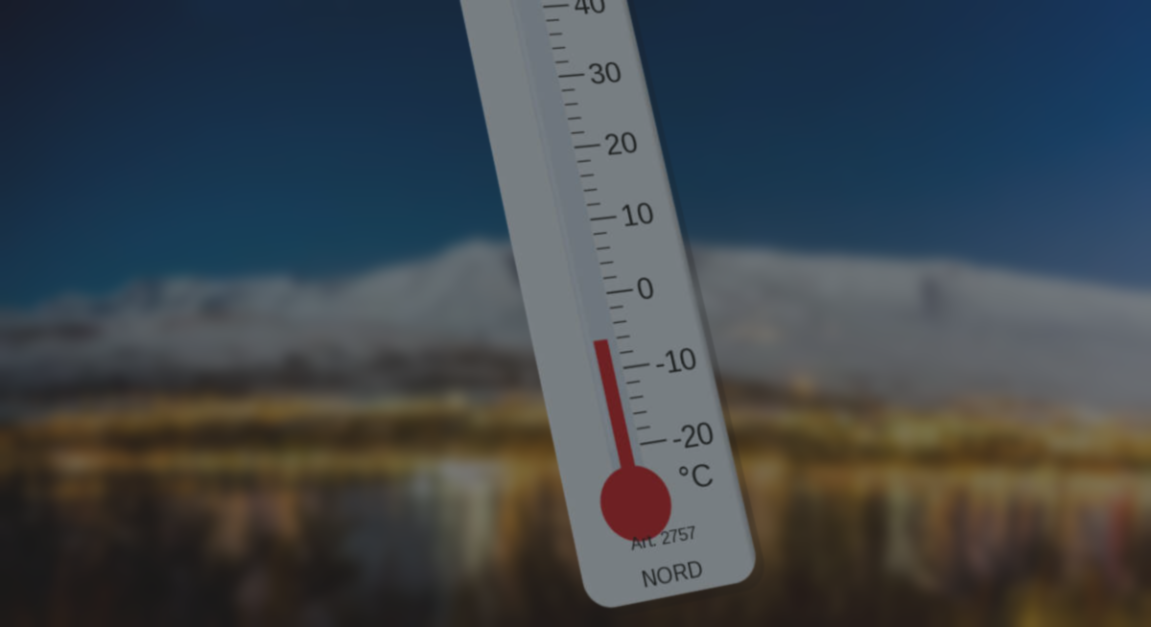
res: -6; °C
